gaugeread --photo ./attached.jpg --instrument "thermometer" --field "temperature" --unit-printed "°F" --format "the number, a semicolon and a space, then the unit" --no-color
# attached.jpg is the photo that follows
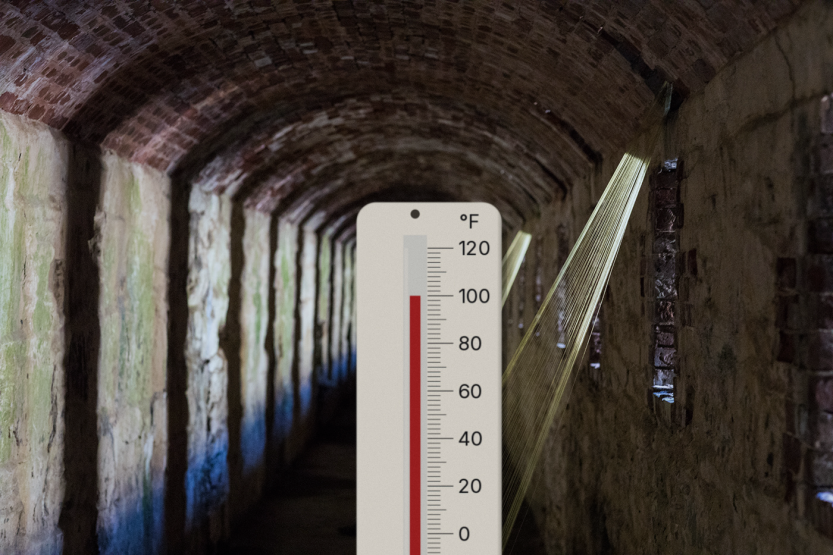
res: 100; °F
